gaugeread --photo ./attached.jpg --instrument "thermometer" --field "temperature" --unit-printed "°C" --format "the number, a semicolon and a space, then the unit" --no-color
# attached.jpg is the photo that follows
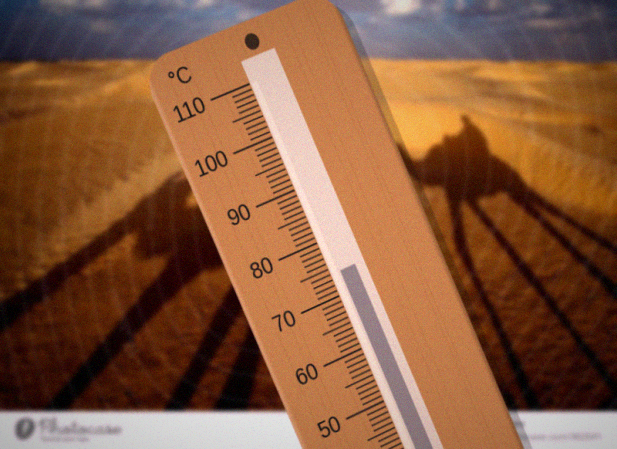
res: 74; °C
